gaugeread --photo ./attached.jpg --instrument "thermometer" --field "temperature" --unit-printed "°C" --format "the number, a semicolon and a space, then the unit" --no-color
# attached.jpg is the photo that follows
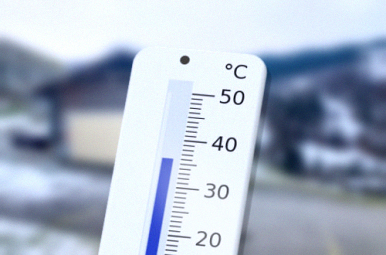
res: 36; °C
